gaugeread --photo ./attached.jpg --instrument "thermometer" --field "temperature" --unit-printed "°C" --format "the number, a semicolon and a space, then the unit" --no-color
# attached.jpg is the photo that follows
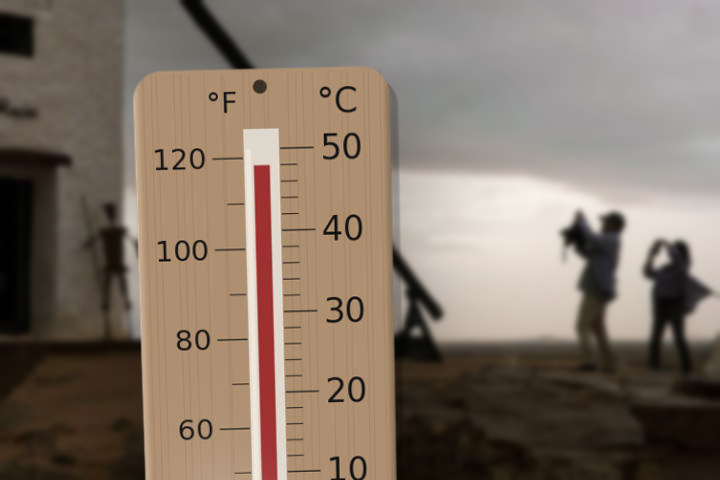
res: 48; °C
